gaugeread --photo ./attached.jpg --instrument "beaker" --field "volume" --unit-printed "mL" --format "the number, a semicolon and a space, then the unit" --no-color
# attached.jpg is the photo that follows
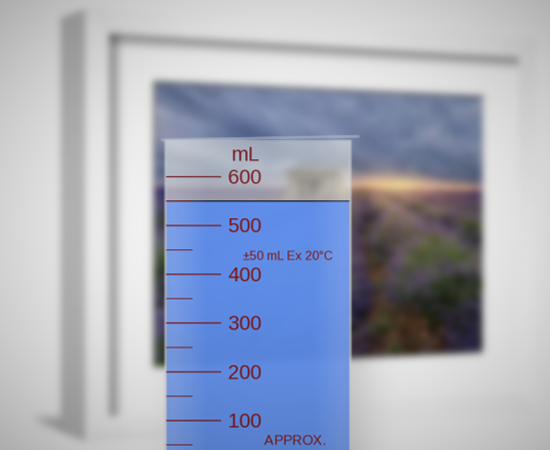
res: 550; mL
